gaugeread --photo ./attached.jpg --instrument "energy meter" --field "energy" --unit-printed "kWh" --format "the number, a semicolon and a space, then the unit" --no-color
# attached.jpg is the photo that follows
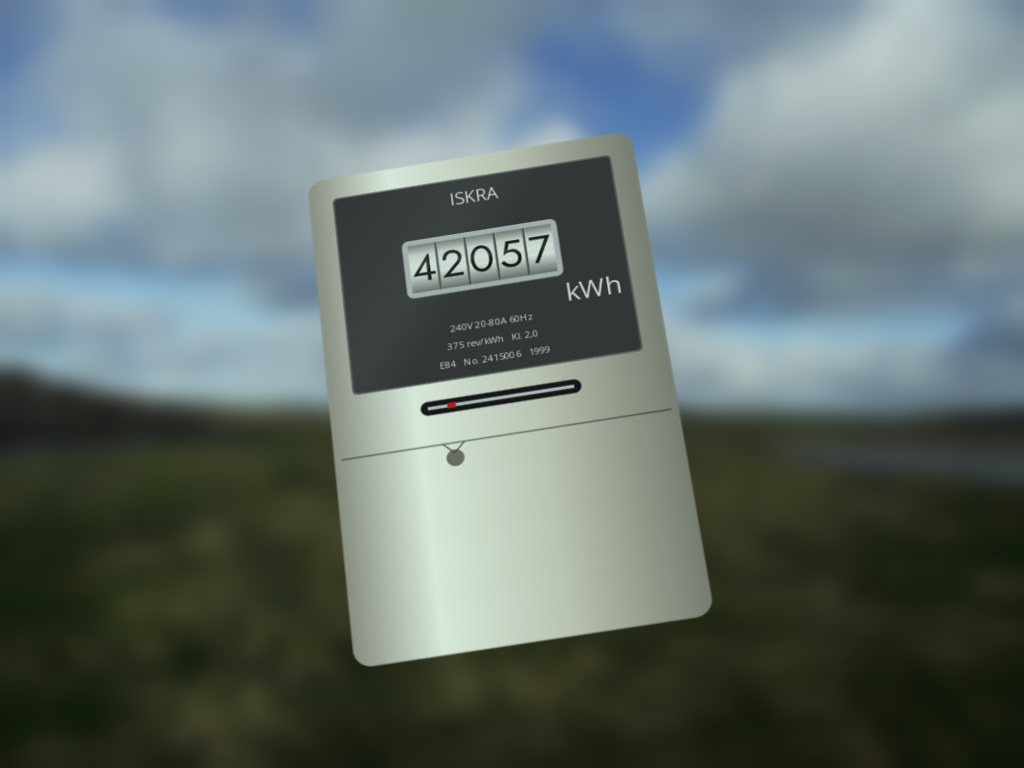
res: 42057; kWh
